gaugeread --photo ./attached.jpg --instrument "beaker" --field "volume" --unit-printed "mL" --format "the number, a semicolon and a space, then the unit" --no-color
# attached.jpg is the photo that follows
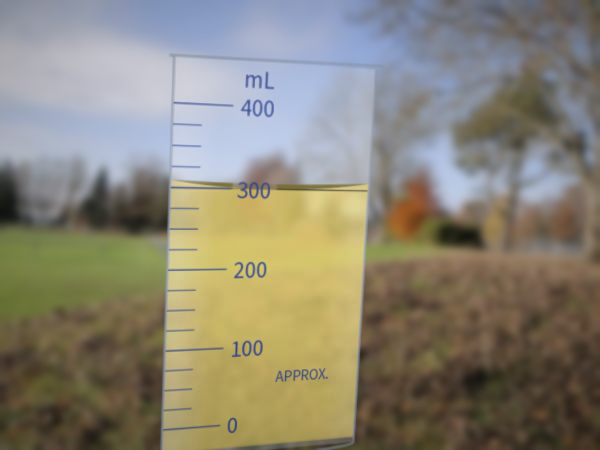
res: 300; mL
